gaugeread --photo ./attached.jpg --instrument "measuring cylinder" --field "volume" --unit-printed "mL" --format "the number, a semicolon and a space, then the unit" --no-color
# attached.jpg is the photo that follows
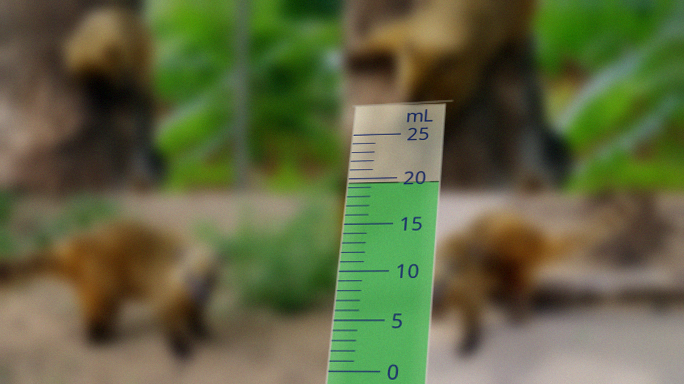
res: 19.5; mL
